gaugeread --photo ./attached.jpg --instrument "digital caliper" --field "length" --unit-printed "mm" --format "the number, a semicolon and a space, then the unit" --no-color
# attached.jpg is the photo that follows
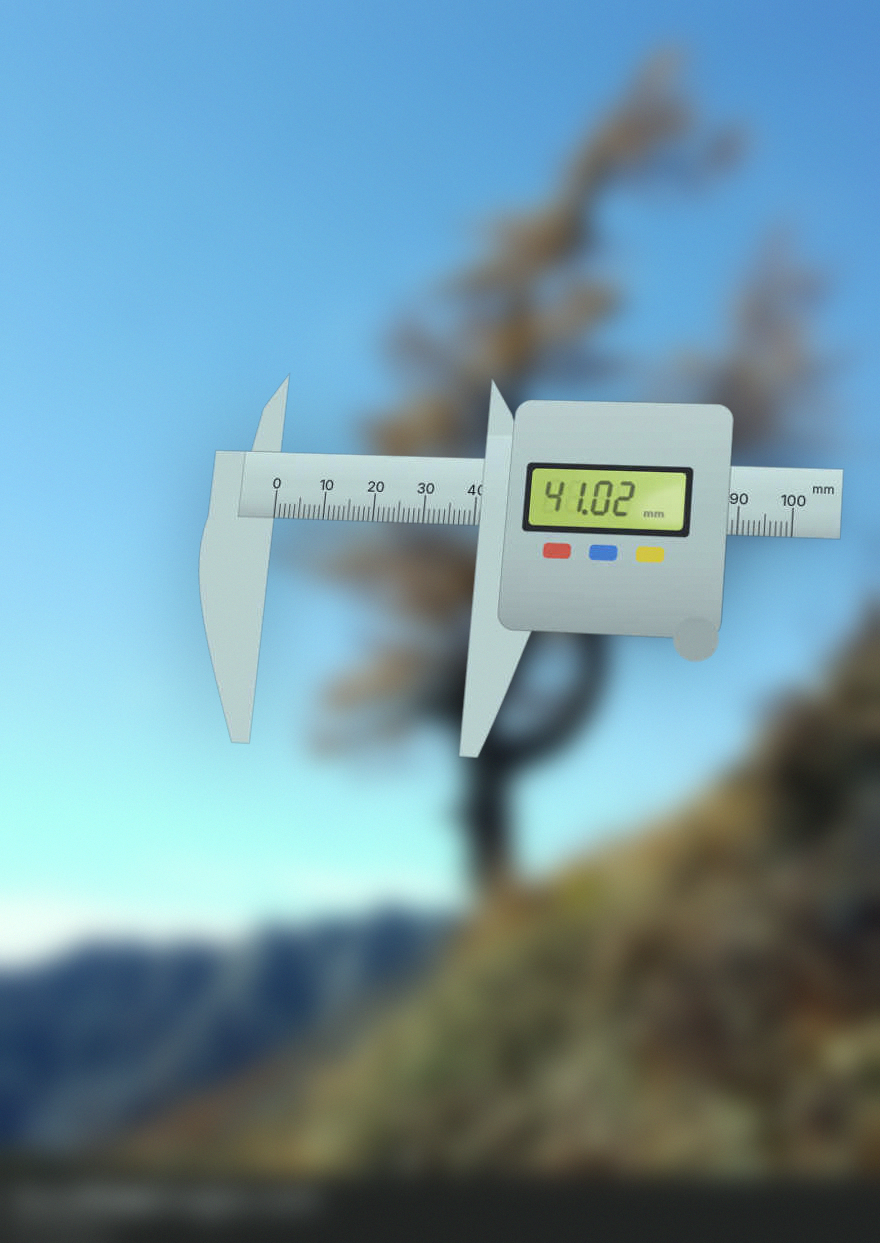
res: 41.02; mm
